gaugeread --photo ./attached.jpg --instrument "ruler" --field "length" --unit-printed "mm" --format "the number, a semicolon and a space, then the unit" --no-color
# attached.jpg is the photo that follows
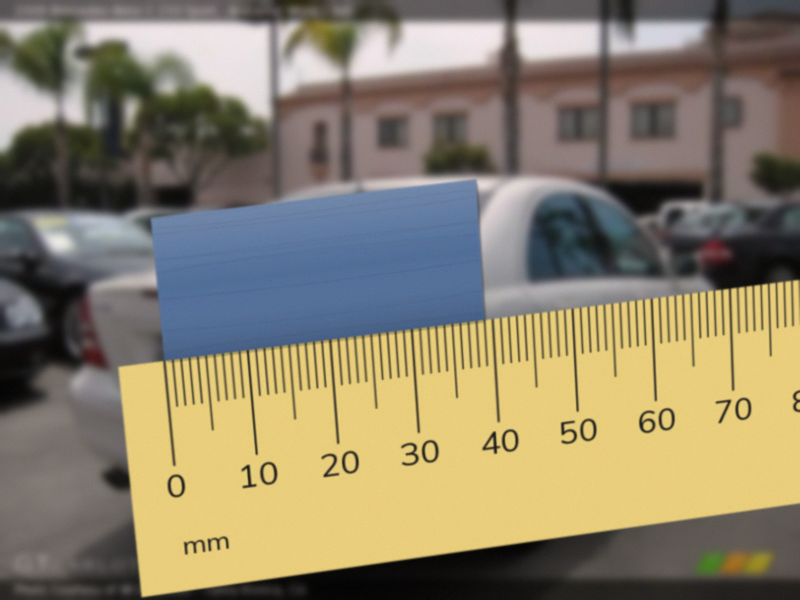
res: 39; mm
